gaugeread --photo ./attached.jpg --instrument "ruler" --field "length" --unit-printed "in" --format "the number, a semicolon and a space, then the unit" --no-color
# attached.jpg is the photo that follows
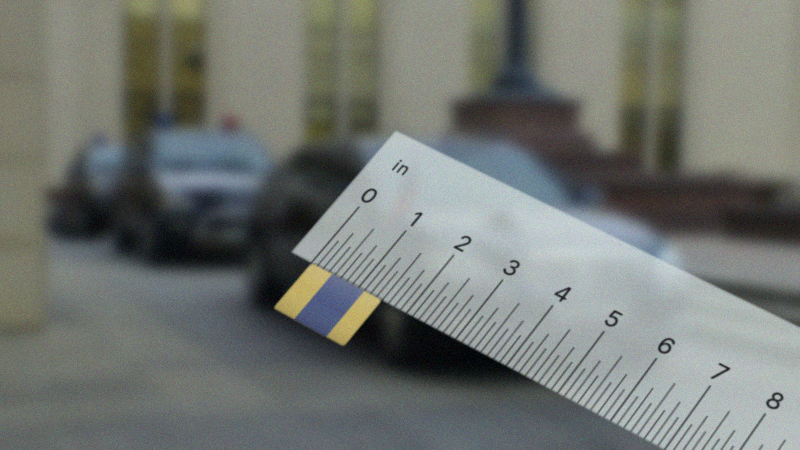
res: 1.5; in
